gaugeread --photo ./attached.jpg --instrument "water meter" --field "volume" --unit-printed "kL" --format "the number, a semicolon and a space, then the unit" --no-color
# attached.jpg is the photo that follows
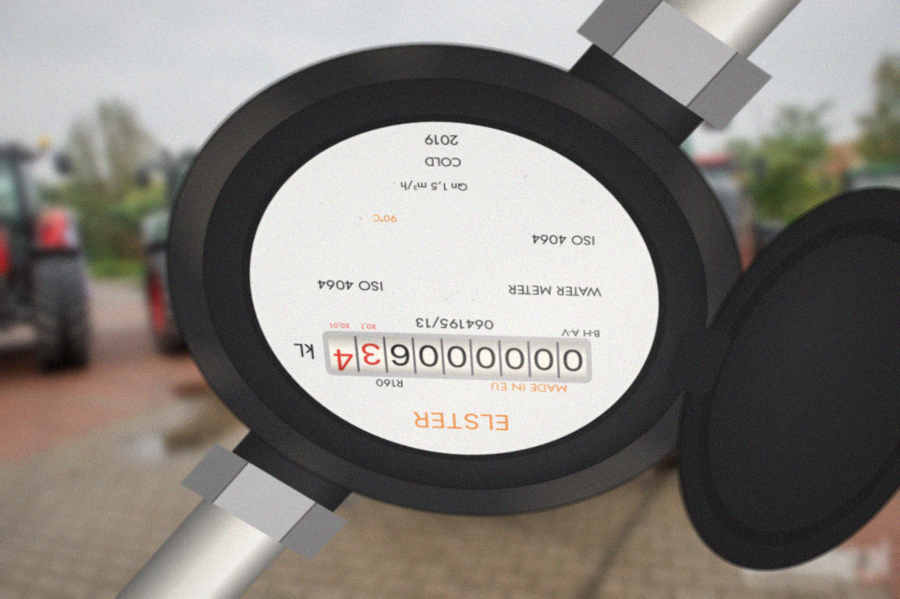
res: 6.34; kL
